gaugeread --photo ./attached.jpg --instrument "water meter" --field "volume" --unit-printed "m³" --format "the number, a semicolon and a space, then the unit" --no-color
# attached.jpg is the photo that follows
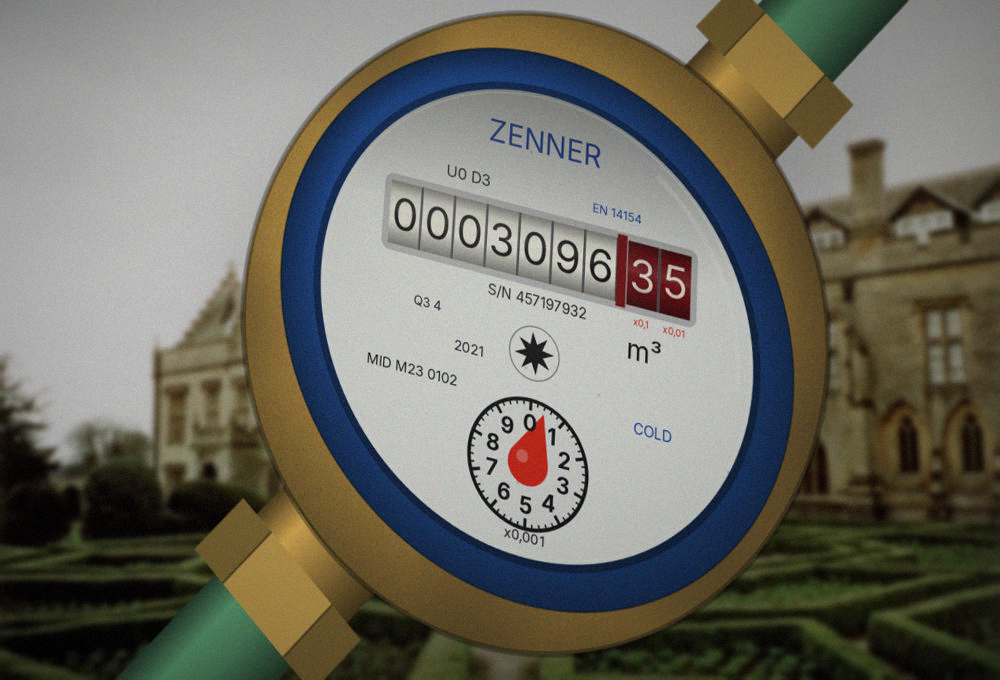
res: 3096.350; m³
